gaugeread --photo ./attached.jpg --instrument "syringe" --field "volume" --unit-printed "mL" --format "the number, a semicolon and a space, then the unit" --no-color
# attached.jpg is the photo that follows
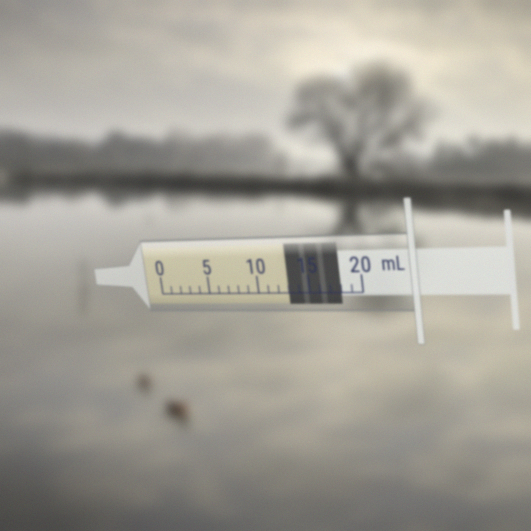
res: 13; mL
